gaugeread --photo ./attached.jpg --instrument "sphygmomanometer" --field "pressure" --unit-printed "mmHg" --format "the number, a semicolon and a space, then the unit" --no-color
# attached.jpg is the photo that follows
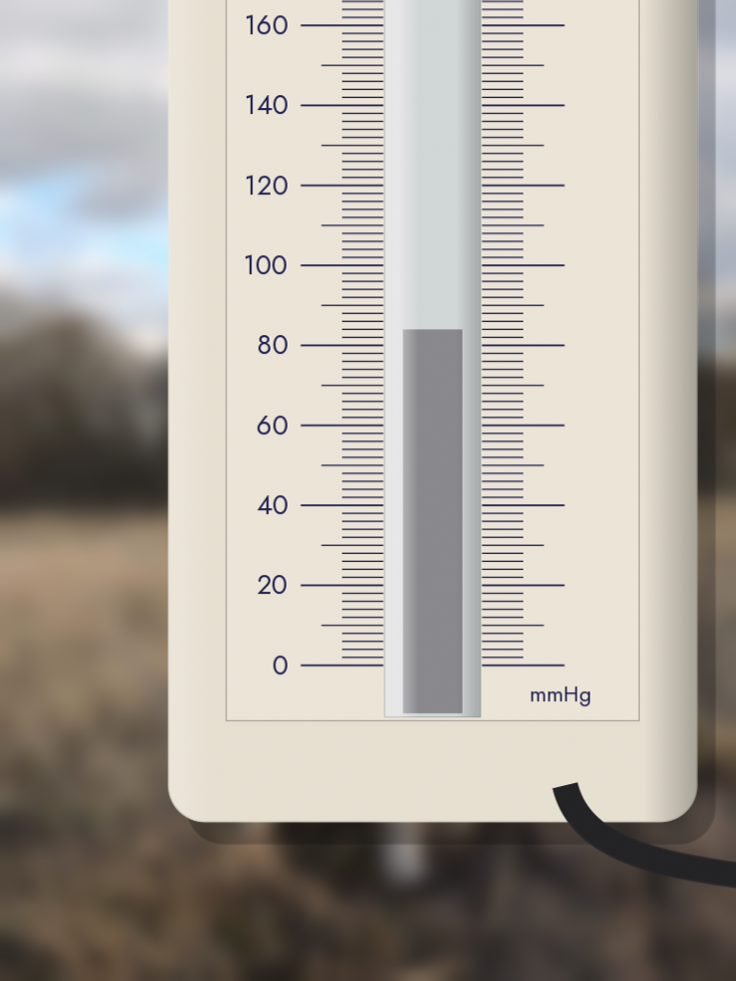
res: 84; mmHg
